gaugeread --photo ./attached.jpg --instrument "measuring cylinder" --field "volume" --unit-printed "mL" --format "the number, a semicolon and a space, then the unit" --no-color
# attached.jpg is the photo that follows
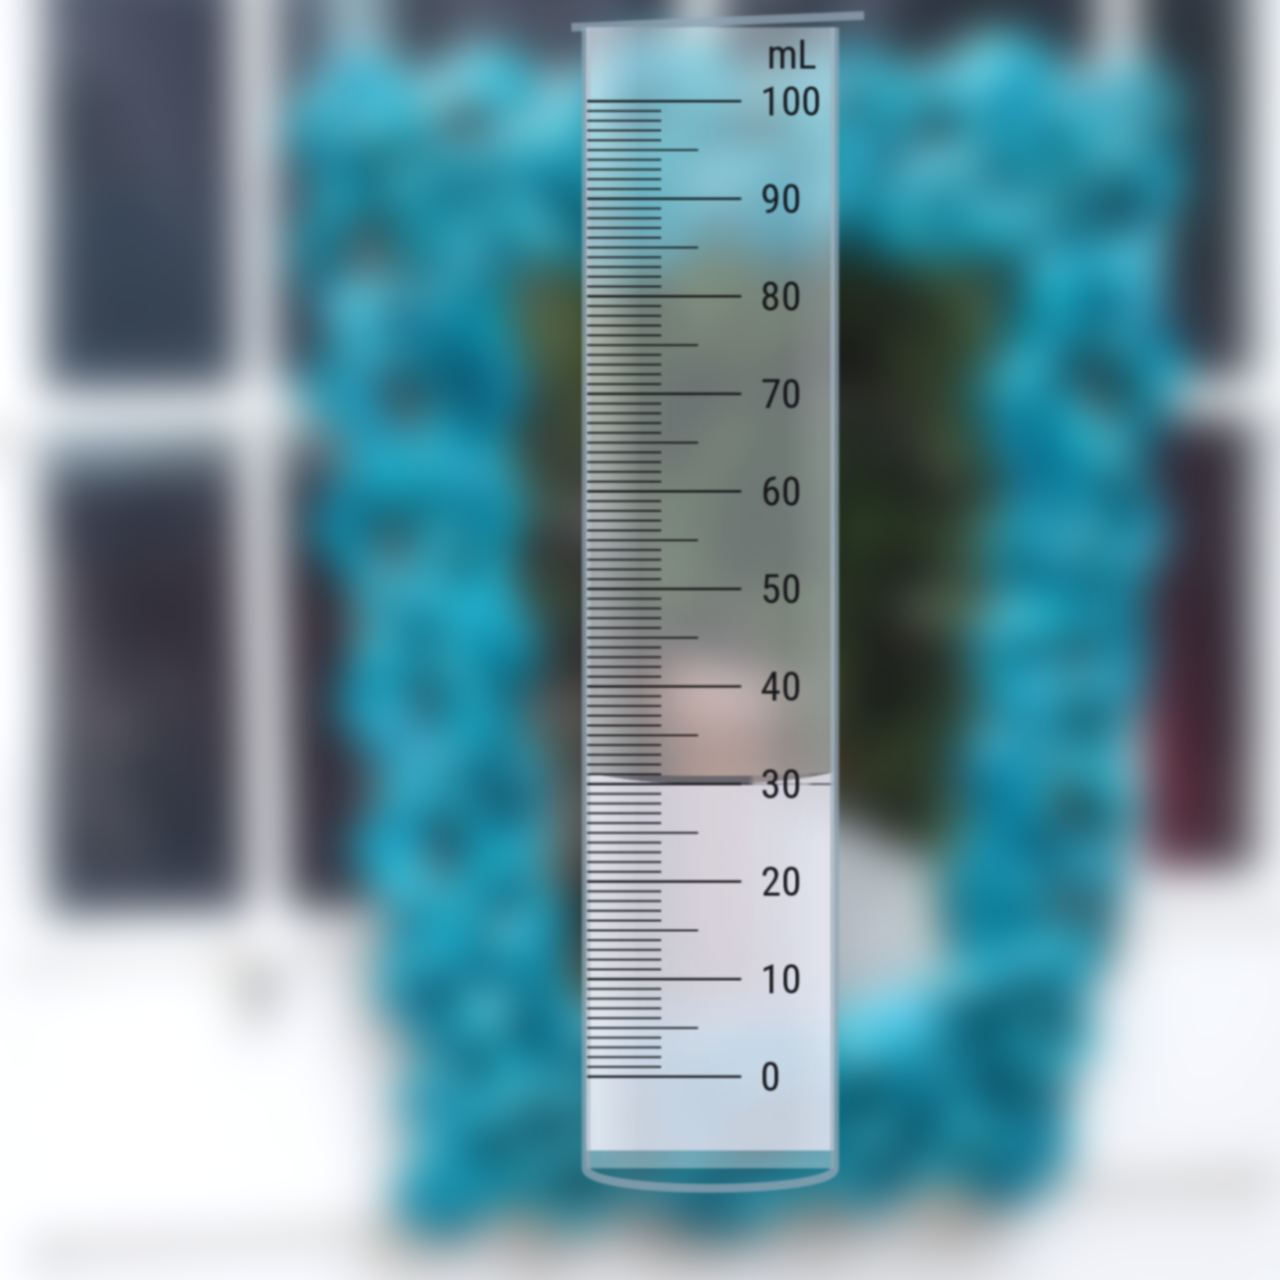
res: 30; mL
